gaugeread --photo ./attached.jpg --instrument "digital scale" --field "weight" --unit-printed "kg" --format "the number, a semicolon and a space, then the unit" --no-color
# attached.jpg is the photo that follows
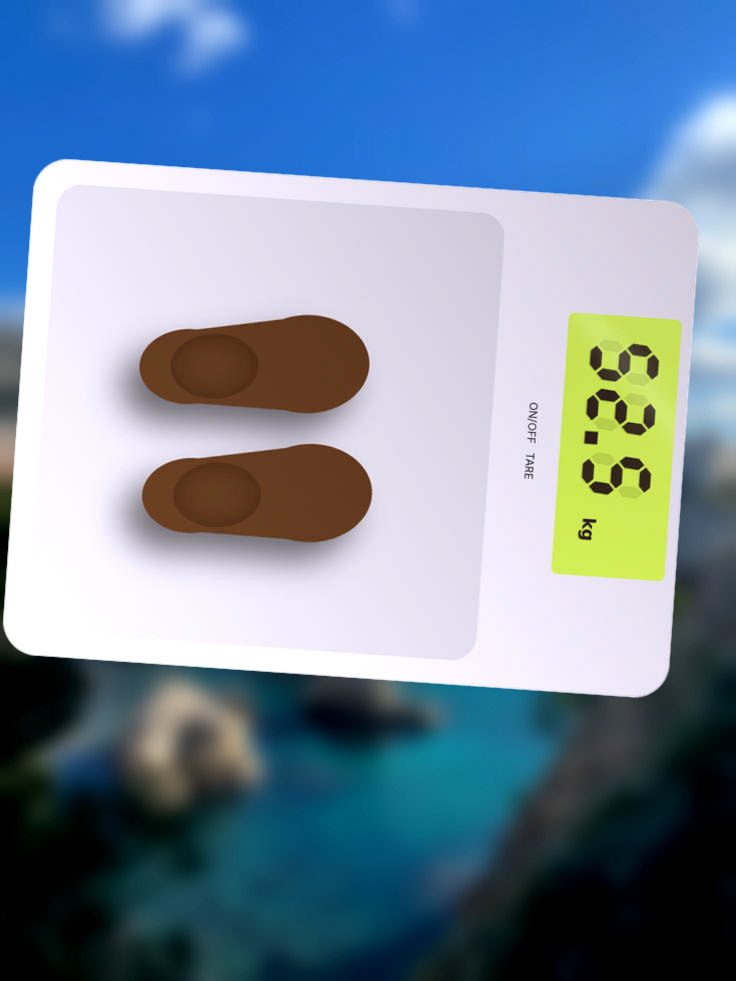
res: 52.5; kg
